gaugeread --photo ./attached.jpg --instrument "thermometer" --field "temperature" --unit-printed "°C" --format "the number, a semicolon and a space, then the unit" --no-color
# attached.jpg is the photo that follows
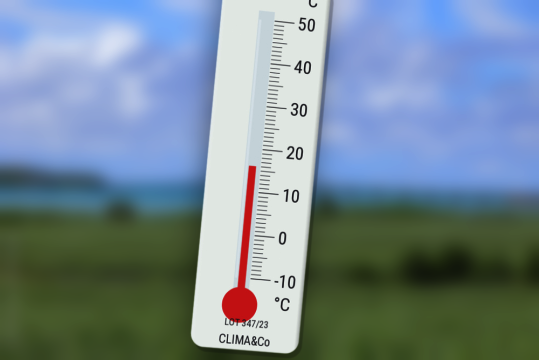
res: 16; °C
